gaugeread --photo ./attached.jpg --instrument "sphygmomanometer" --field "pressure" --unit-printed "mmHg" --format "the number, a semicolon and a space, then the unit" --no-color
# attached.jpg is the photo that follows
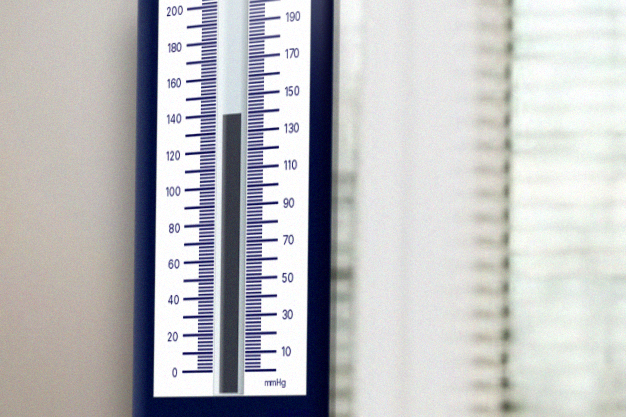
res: 140; mmHg
